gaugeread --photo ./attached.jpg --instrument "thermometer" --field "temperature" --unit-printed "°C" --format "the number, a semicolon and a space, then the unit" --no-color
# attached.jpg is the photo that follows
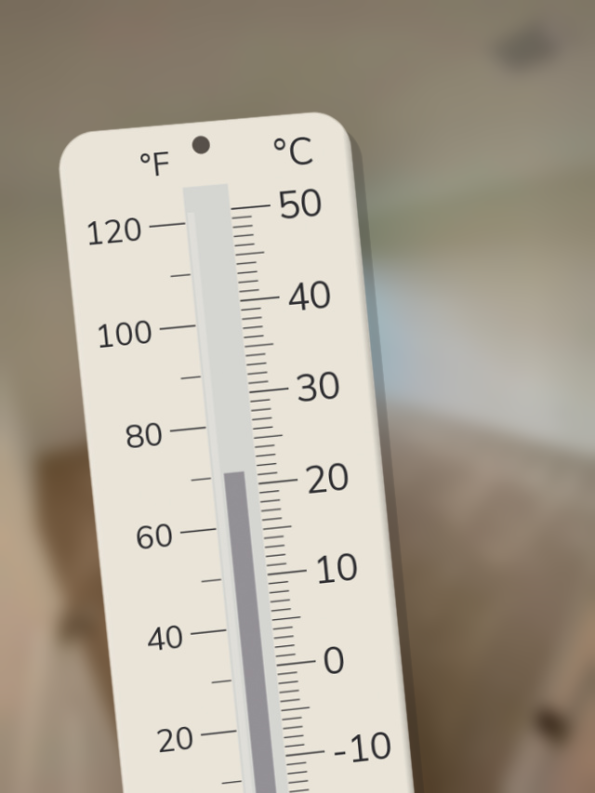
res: 21.5; °C
